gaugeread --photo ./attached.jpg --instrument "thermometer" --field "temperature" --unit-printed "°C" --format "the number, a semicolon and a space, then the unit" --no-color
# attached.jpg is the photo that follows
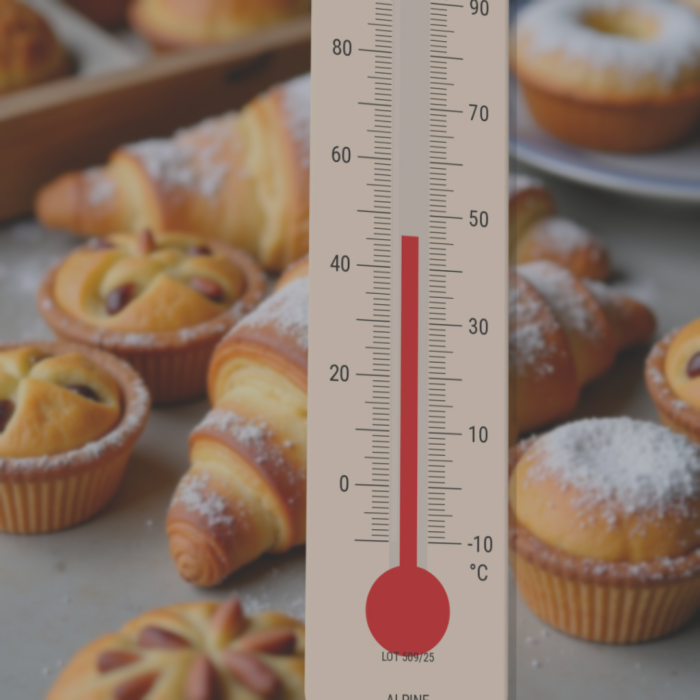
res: 46; °C
